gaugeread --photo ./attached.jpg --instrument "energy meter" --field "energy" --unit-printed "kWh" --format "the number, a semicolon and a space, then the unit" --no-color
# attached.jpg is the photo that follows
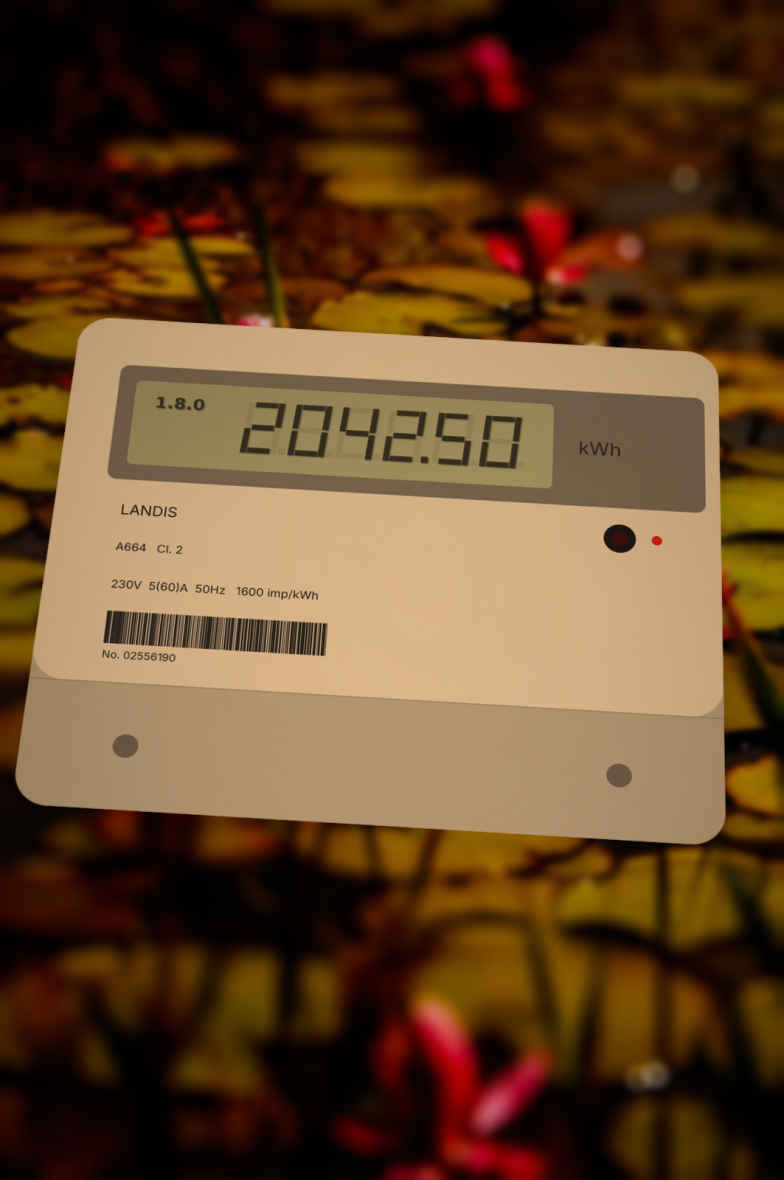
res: 2042.50; kWh
